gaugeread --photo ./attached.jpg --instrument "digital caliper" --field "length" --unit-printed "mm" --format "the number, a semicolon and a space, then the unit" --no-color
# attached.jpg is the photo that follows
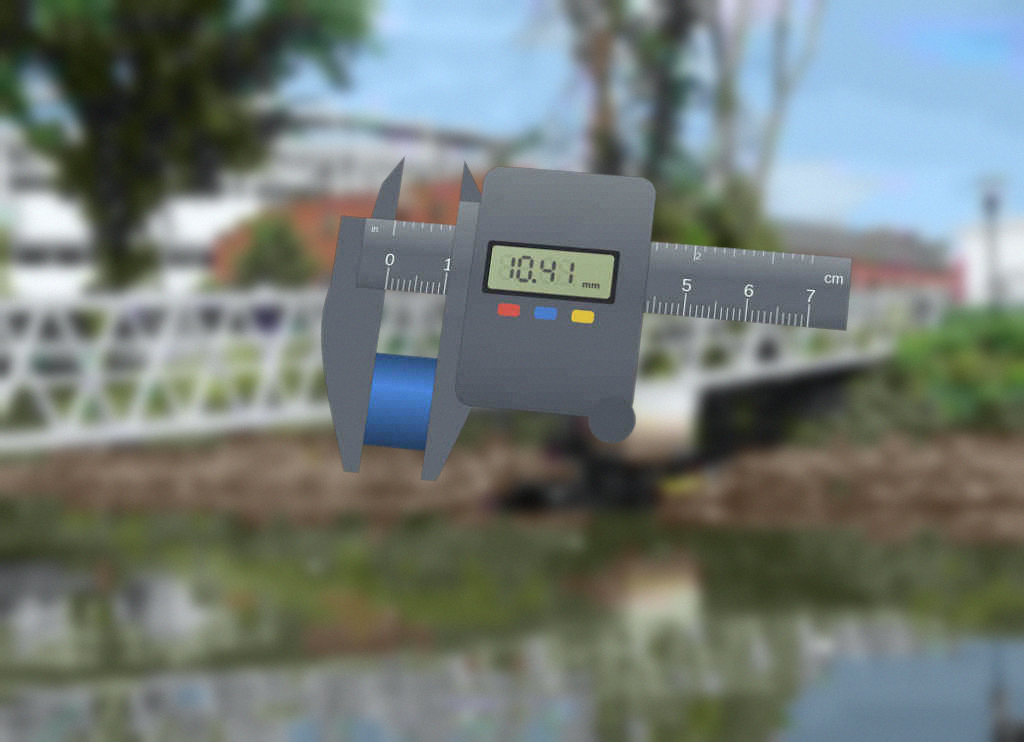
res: 10.41; mm
